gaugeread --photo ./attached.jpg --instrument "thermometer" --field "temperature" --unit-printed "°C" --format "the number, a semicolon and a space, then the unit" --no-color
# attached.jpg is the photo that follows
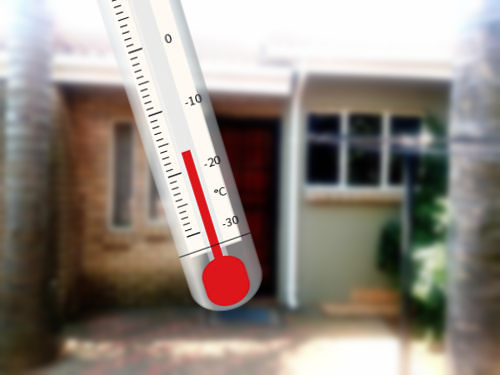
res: -17; °C
